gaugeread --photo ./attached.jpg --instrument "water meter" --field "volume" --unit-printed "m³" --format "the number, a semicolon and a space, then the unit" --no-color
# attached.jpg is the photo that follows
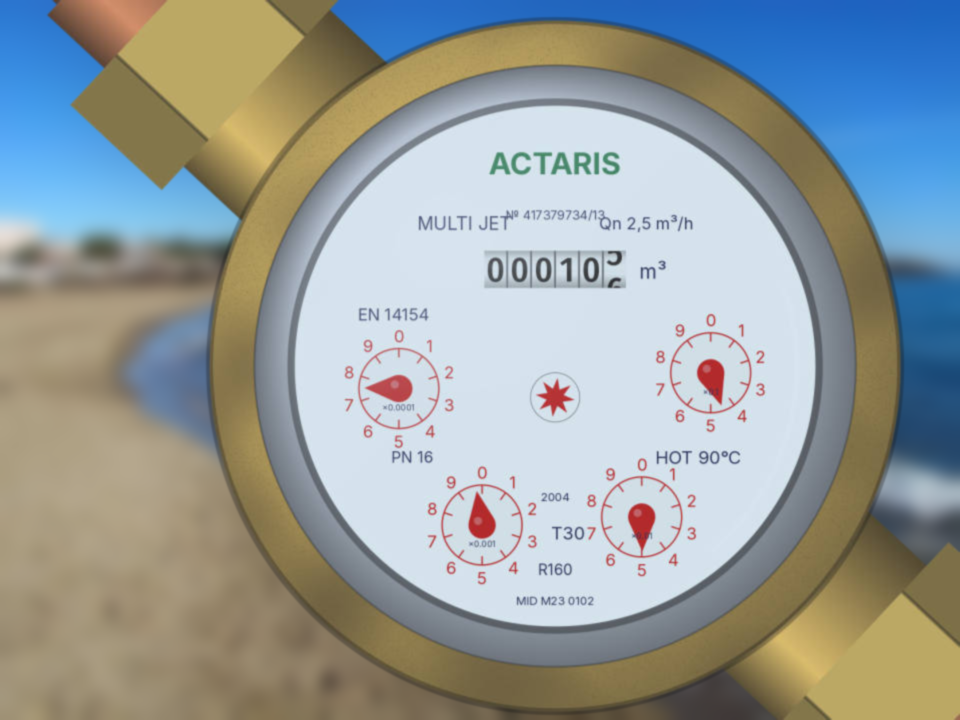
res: 105.4497; m³
